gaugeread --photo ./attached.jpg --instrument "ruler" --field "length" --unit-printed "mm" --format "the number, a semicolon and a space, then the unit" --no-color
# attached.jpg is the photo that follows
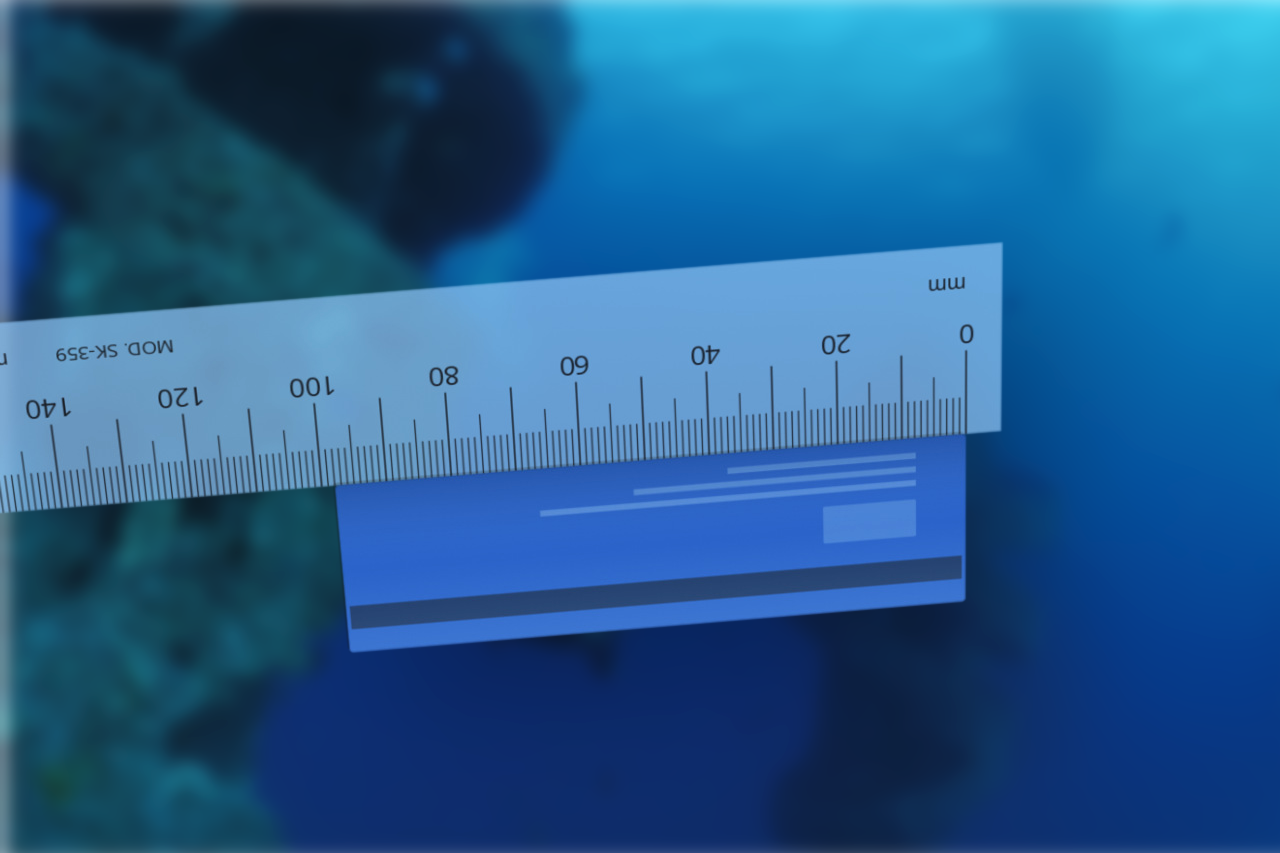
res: 98; mm
